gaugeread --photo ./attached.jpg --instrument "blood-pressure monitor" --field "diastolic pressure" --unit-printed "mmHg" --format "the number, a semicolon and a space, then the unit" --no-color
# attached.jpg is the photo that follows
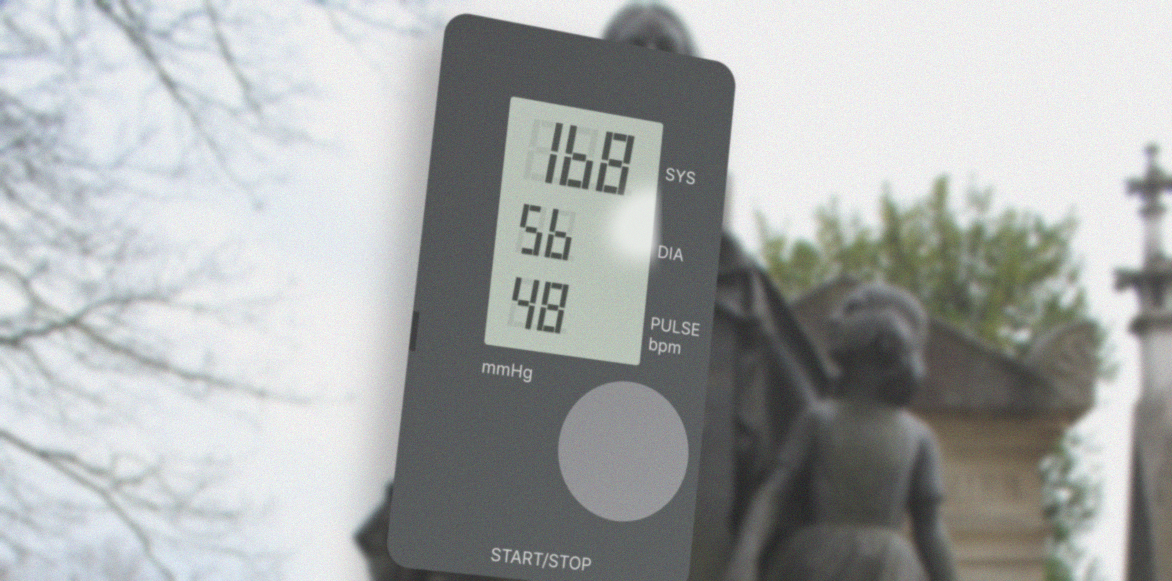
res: 56; mmHg
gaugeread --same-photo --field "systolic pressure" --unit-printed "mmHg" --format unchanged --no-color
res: 168; mmHg
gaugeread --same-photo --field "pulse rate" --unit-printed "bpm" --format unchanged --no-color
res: 48; bpm
